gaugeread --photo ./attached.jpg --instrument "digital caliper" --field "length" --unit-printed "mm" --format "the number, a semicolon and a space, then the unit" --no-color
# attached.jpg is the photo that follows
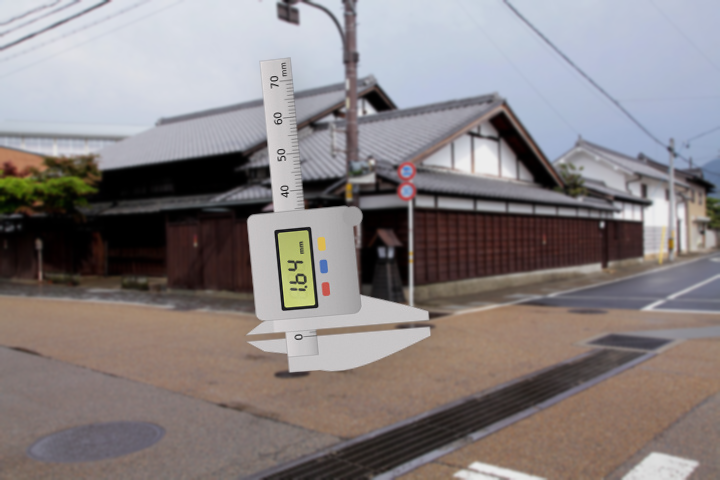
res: 1.64; mm
